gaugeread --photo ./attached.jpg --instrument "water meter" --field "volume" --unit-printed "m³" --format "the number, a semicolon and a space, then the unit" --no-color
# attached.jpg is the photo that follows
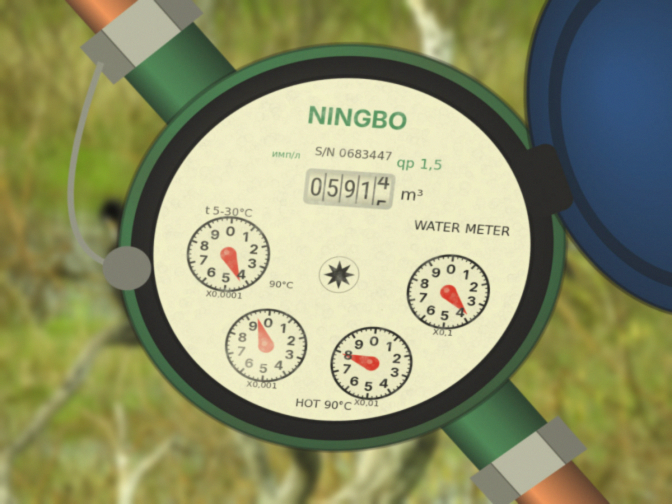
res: 5914.3794; m³
